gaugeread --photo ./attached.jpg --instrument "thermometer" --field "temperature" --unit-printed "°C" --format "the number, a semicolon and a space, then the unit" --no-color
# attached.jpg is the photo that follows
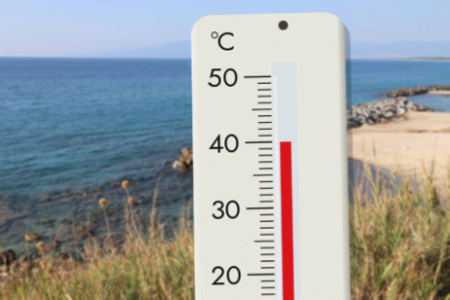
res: 40; °C
